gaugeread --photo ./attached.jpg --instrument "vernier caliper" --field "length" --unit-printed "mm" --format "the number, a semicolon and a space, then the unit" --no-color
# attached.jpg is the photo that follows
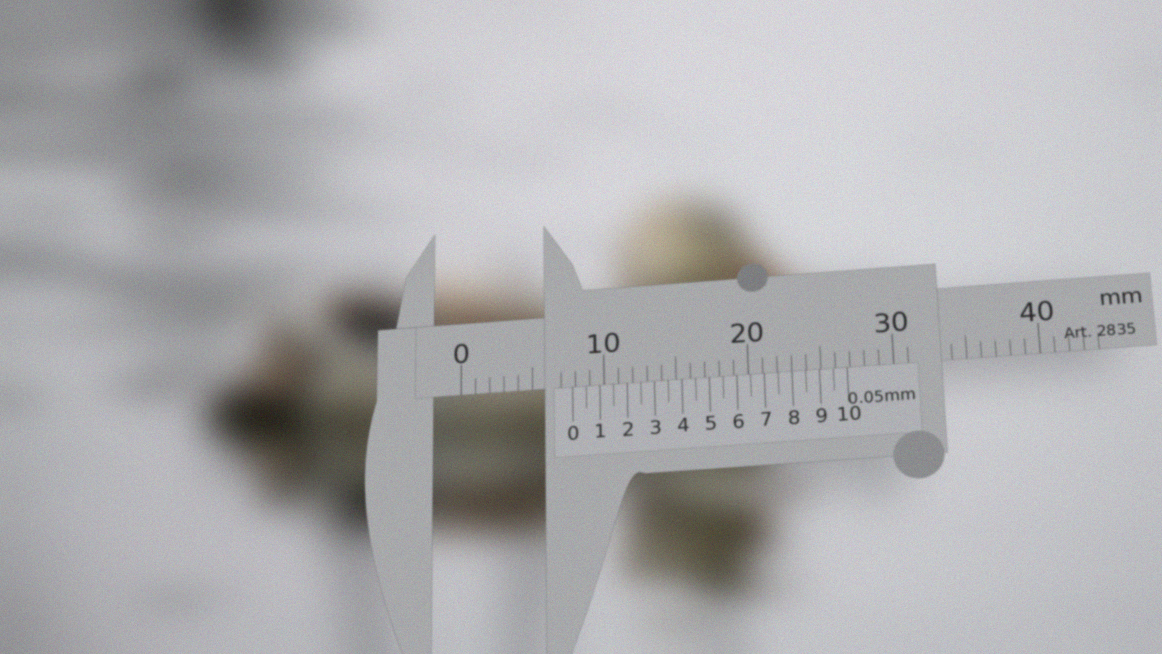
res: 7.8; mm
